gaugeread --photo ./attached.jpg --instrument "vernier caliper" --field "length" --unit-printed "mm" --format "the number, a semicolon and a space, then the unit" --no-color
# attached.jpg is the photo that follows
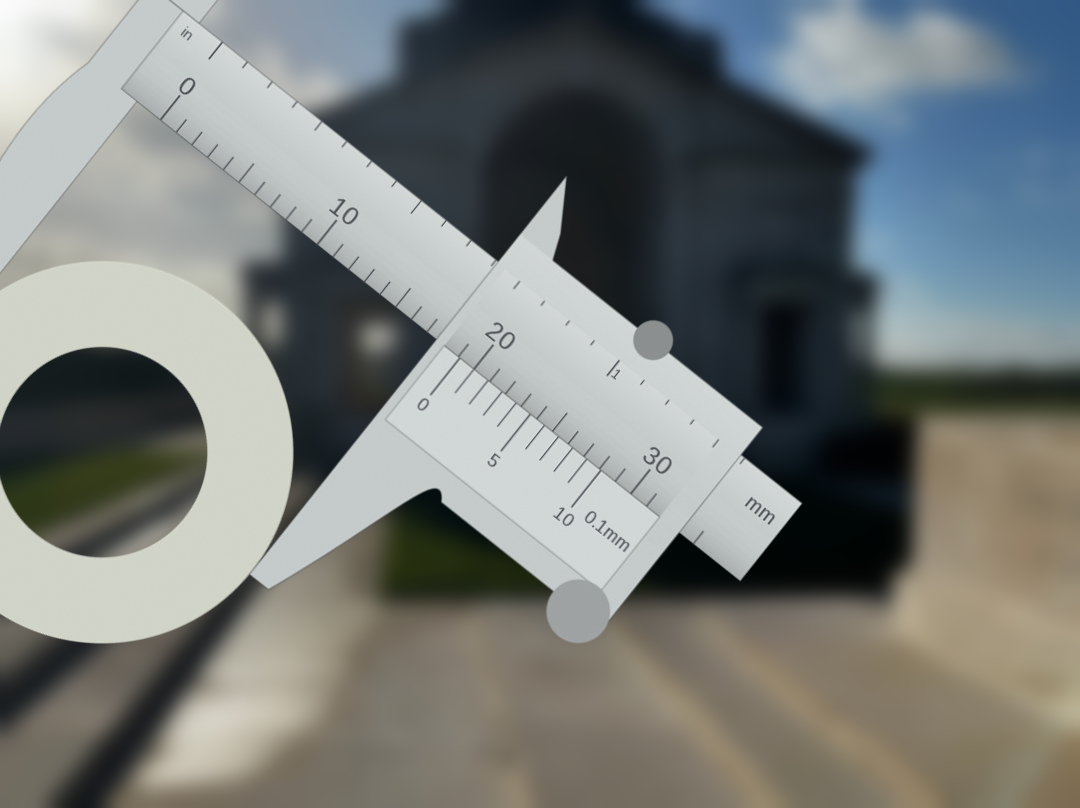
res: 19.1; mm
